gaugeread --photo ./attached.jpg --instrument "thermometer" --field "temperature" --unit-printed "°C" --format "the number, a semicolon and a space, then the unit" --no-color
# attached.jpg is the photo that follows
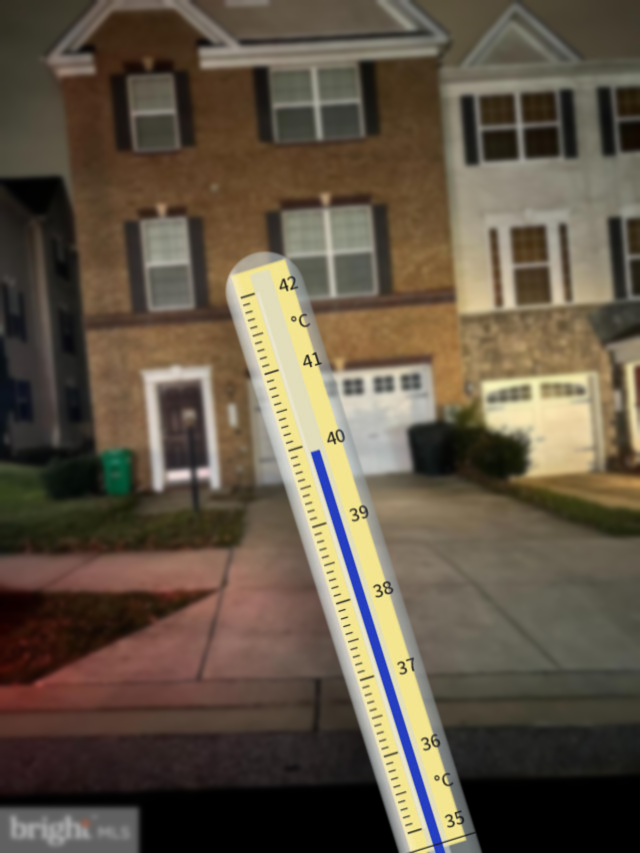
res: 39.9; °C
